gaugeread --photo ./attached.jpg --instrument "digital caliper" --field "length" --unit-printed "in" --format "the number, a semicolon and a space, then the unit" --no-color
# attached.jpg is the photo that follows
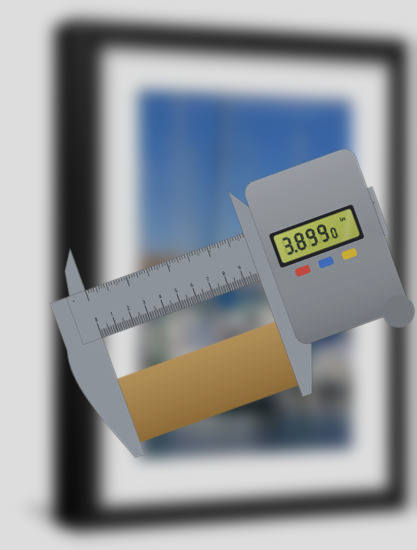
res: 3.8990; in
